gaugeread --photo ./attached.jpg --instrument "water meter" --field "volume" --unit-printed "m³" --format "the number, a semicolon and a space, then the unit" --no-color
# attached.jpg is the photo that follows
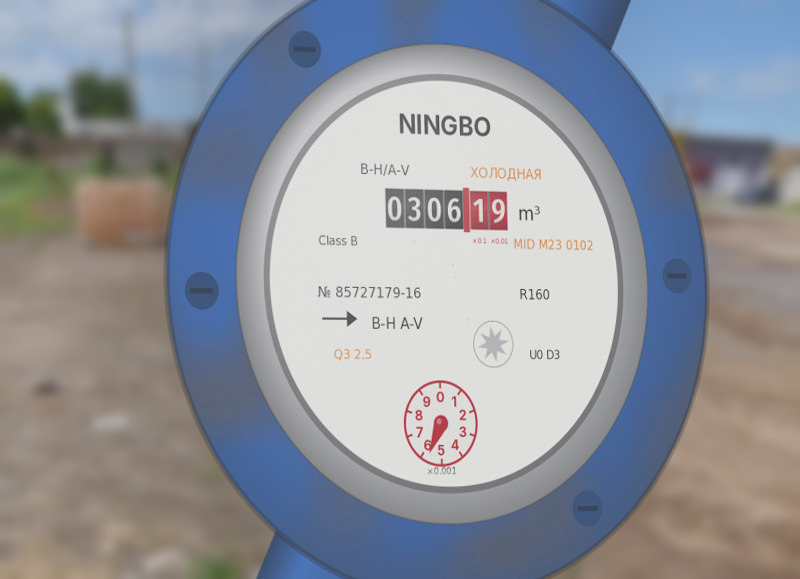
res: 306.195; m³
